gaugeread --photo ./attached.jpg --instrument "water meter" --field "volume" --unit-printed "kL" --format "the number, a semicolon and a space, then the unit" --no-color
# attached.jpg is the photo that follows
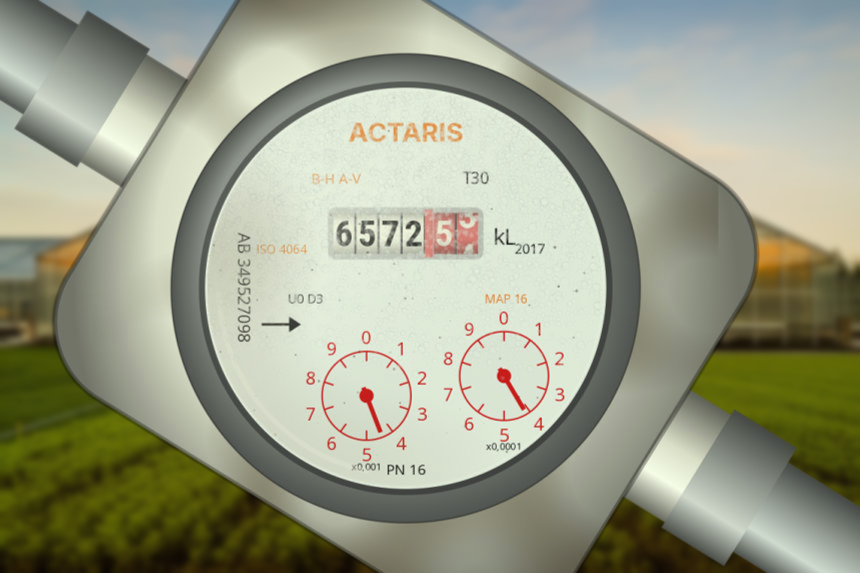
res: 6572.5344; kL
